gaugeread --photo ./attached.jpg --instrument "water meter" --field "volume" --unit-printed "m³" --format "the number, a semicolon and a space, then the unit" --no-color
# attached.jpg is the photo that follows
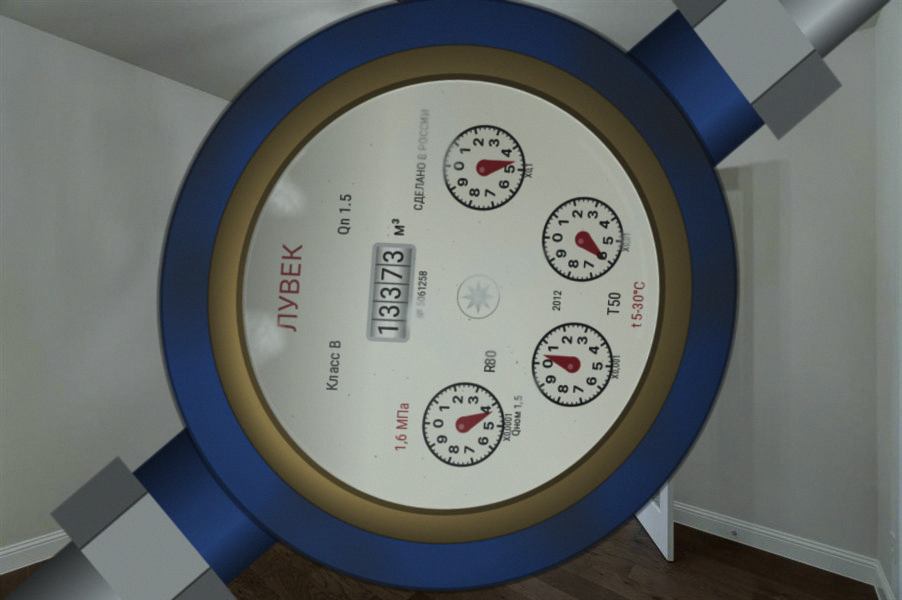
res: 13373.4604; m³
